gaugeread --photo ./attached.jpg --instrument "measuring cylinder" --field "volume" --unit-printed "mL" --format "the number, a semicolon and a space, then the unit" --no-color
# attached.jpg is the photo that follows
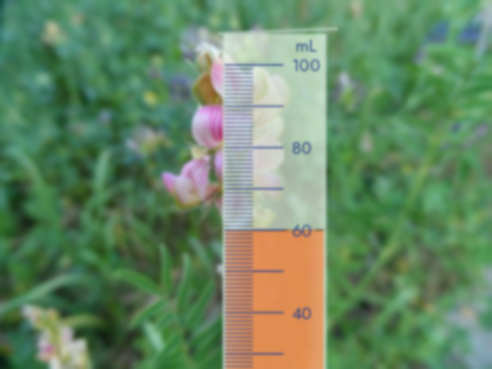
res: 60; mL
